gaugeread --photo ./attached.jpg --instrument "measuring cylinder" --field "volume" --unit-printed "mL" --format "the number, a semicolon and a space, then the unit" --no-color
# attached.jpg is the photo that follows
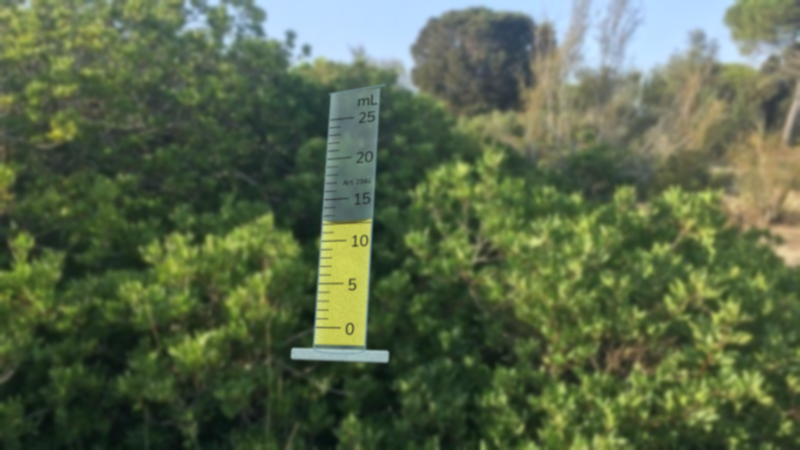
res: 12; mL
